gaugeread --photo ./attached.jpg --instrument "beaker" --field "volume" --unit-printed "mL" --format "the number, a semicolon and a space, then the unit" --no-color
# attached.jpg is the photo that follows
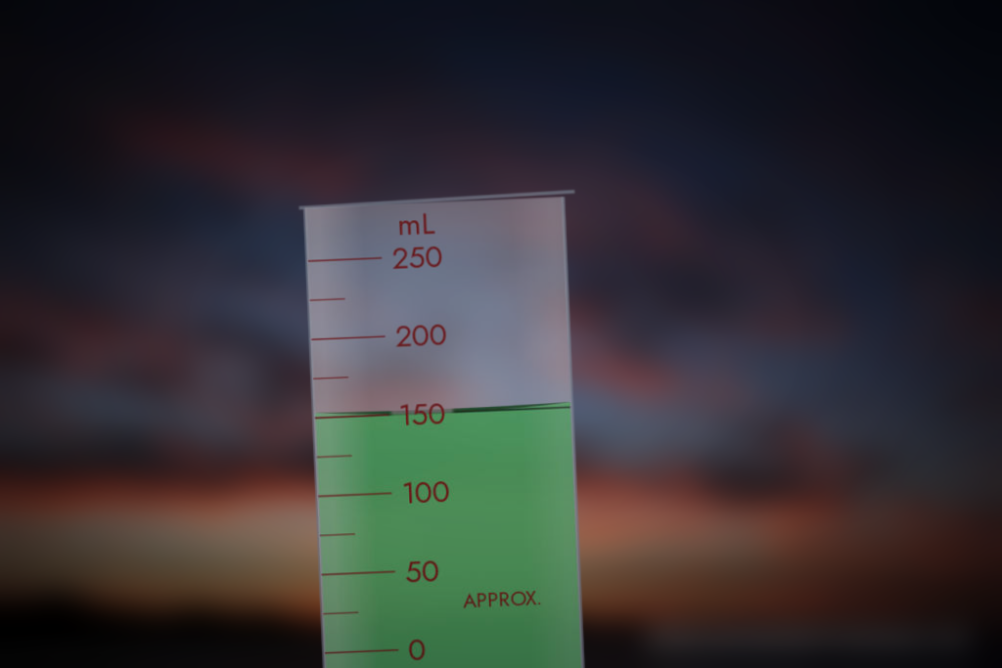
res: 150; mL
